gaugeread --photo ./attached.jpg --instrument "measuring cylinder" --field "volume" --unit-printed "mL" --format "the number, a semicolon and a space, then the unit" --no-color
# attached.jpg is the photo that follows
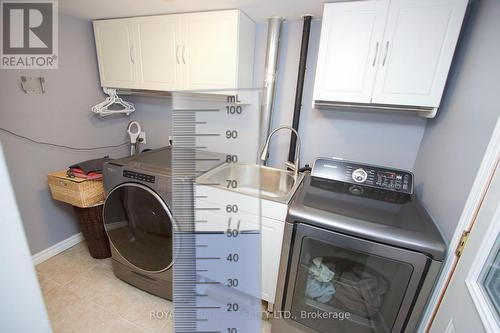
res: 50; mL
